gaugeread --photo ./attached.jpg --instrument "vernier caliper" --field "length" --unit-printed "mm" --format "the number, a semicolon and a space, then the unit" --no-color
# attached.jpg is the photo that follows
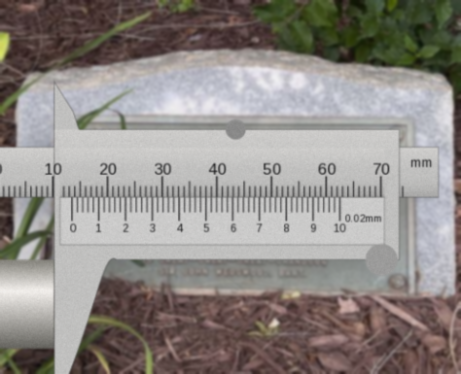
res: 13.5; mm
